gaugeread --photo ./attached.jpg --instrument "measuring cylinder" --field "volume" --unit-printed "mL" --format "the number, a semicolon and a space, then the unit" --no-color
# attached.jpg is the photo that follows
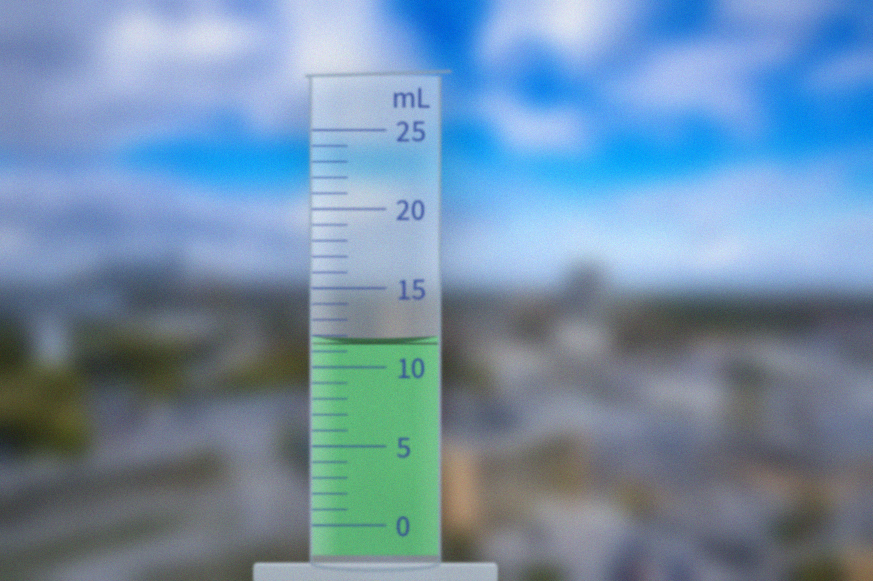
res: 11.5; mL
